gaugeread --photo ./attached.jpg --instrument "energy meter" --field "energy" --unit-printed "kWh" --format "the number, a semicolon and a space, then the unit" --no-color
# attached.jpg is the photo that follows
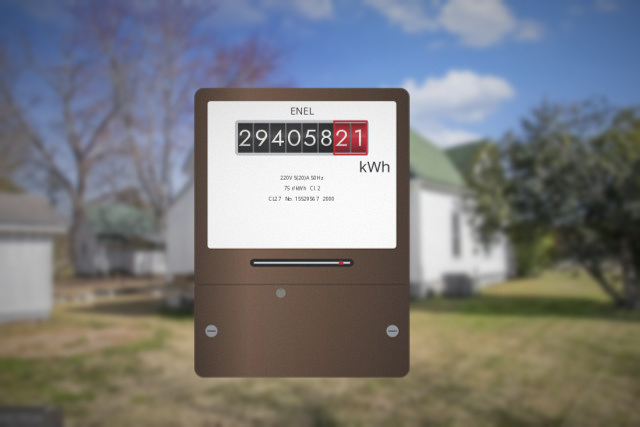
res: 294058.21; kWh
